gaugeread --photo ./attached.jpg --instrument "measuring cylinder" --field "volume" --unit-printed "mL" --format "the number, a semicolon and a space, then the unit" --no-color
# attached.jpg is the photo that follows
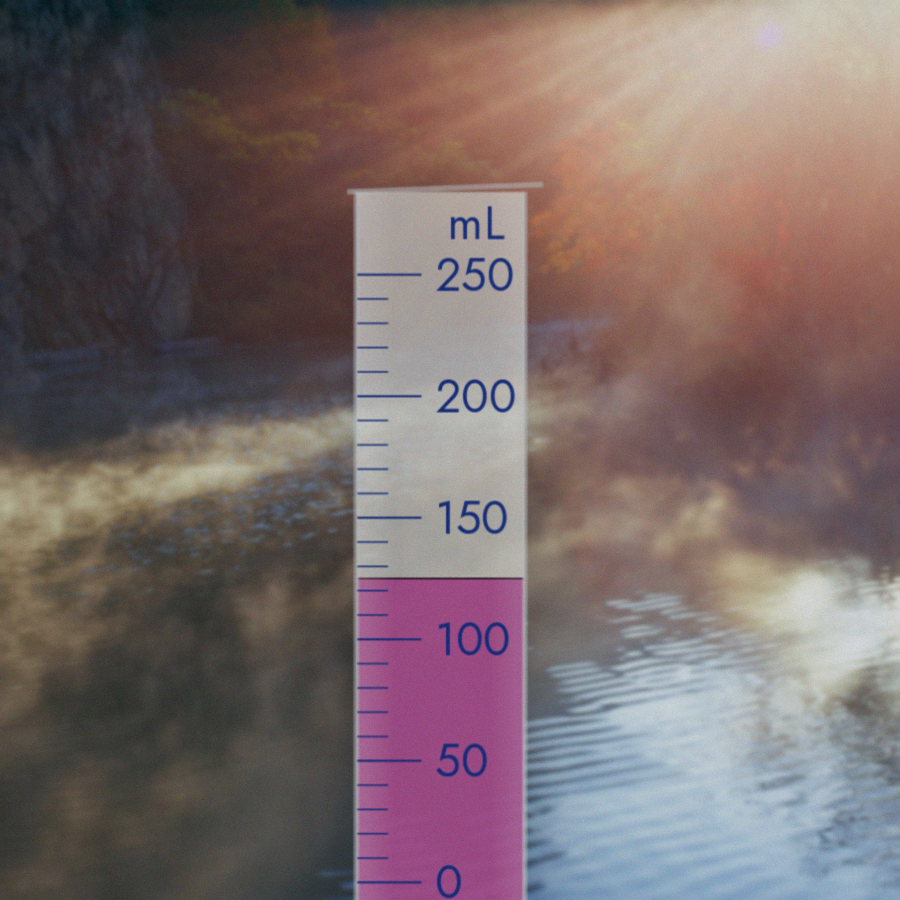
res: 125; mL
